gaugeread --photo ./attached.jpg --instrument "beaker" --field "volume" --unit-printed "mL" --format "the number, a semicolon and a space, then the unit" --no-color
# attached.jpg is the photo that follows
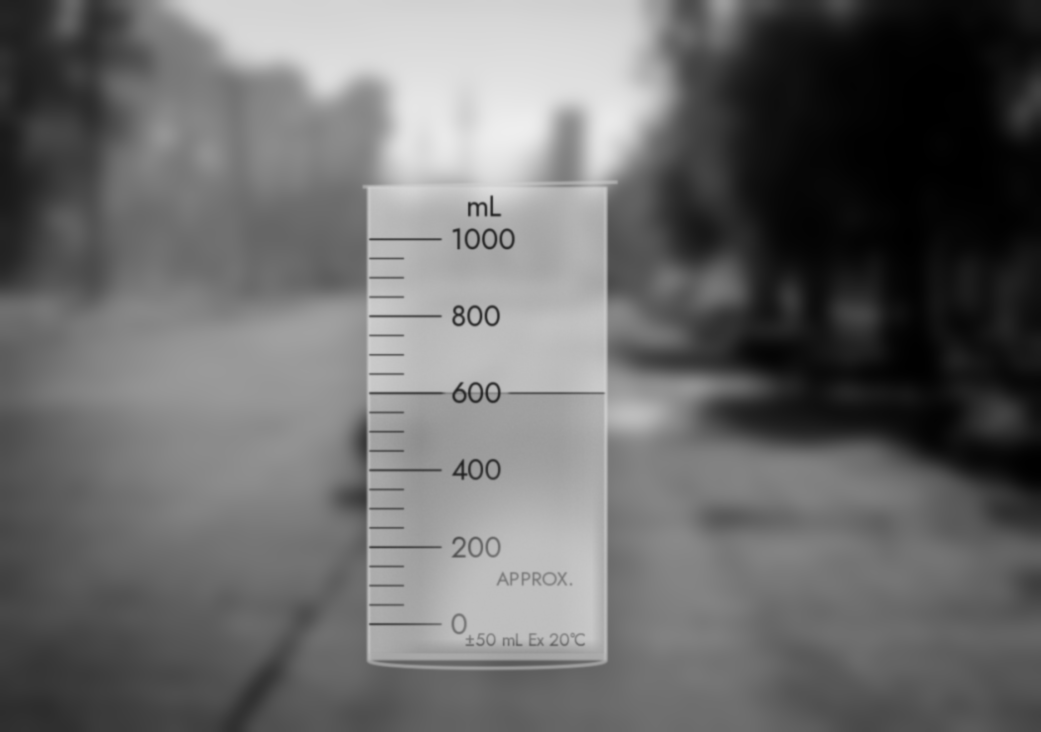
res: 600; mL
